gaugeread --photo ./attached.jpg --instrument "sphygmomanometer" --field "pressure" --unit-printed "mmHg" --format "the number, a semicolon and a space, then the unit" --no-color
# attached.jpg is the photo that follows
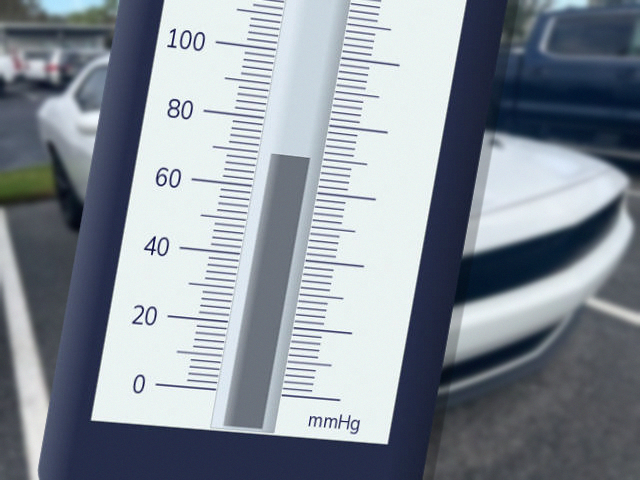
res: 70; mmHg
